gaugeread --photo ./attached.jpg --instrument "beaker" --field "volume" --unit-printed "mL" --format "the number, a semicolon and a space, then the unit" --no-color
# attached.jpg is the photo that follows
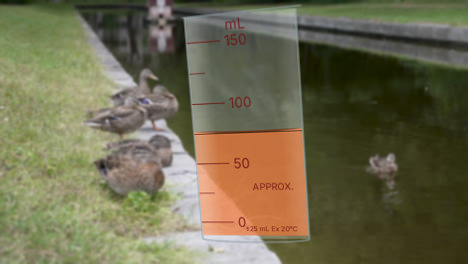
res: 75; mL
